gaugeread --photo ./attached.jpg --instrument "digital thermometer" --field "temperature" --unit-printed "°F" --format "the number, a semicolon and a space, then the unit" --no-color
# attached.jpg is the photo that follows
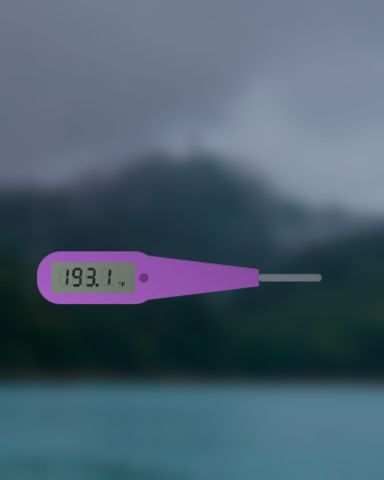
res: 193.1; °F
